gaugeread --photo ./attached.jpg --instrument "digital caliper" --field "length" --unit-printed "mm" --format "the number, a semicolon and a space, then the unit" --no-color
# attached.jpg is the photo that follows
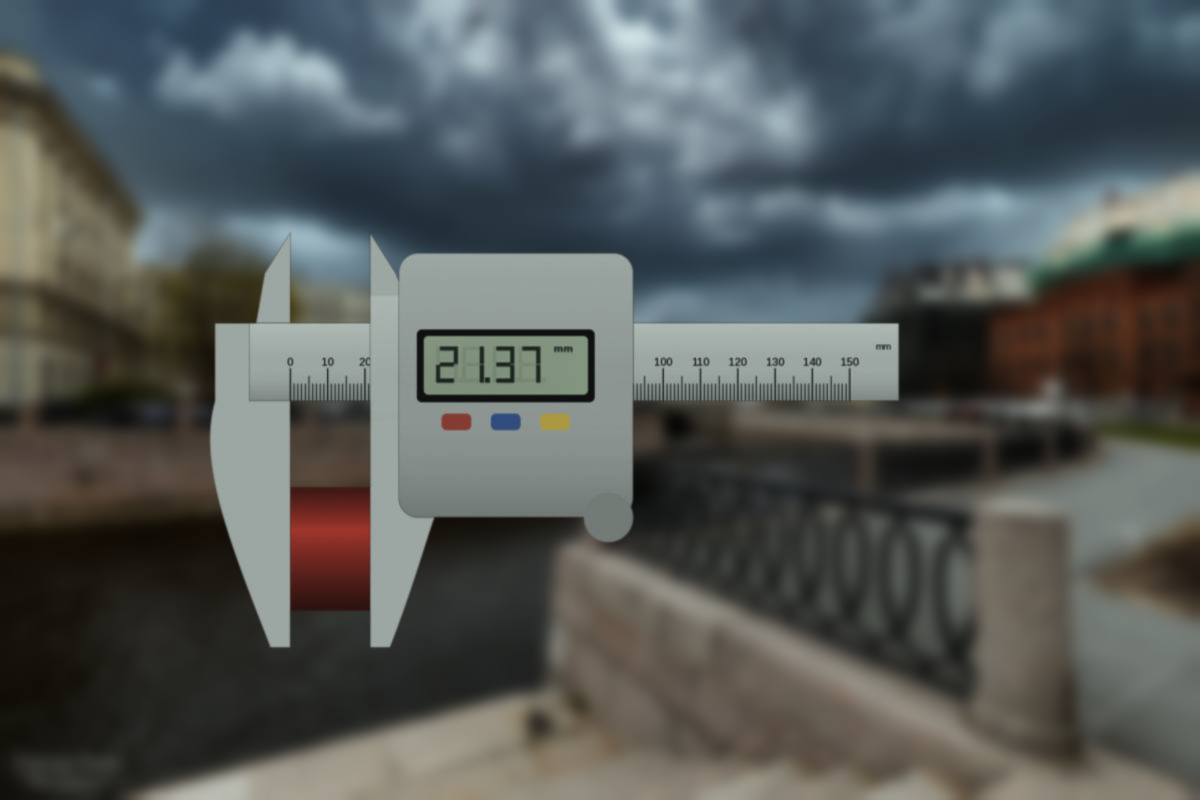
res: 21.37; mm
